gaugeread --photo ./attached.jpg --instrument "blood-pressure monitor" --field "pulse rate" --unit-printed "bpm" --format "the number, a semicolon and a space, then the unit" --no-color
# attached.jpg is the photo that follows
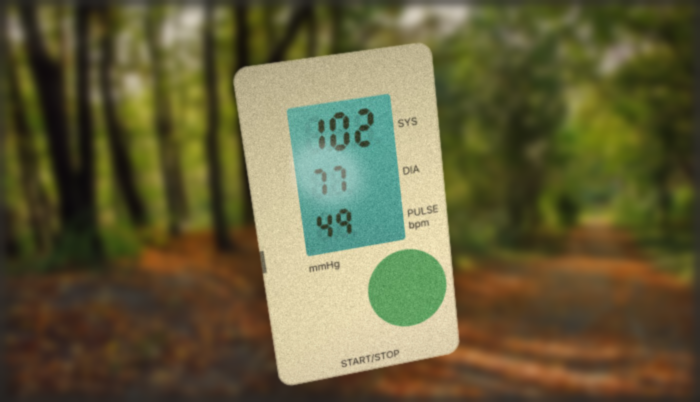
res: 49; bpm
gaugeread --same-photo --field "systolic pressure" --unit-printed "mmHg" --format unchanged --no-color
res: 102; mmHg
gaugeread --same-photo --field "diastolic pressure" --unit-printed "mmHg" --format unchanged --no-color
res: 77; mmHg
